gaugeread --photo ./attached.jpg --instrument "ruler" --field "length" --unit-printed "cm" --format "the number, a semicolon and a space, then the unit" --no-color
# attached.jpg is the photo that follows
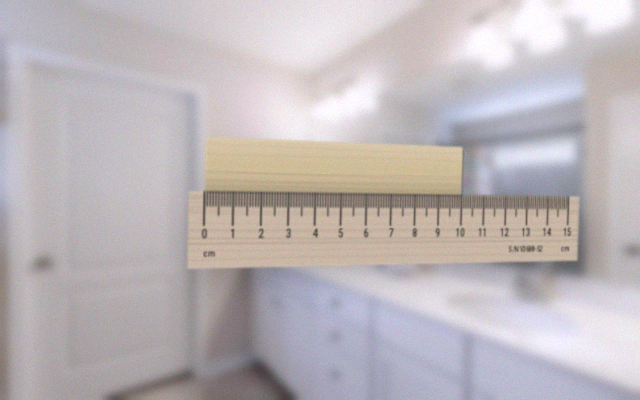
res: 10; cm
